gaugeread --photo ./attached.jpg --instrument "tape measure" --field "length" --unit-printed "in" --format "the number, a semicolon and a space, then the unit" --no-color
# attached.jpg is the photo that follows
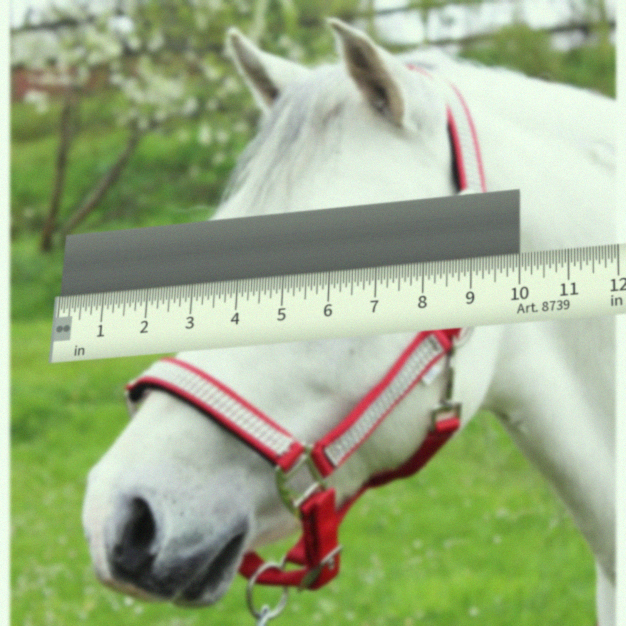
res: 10; in
